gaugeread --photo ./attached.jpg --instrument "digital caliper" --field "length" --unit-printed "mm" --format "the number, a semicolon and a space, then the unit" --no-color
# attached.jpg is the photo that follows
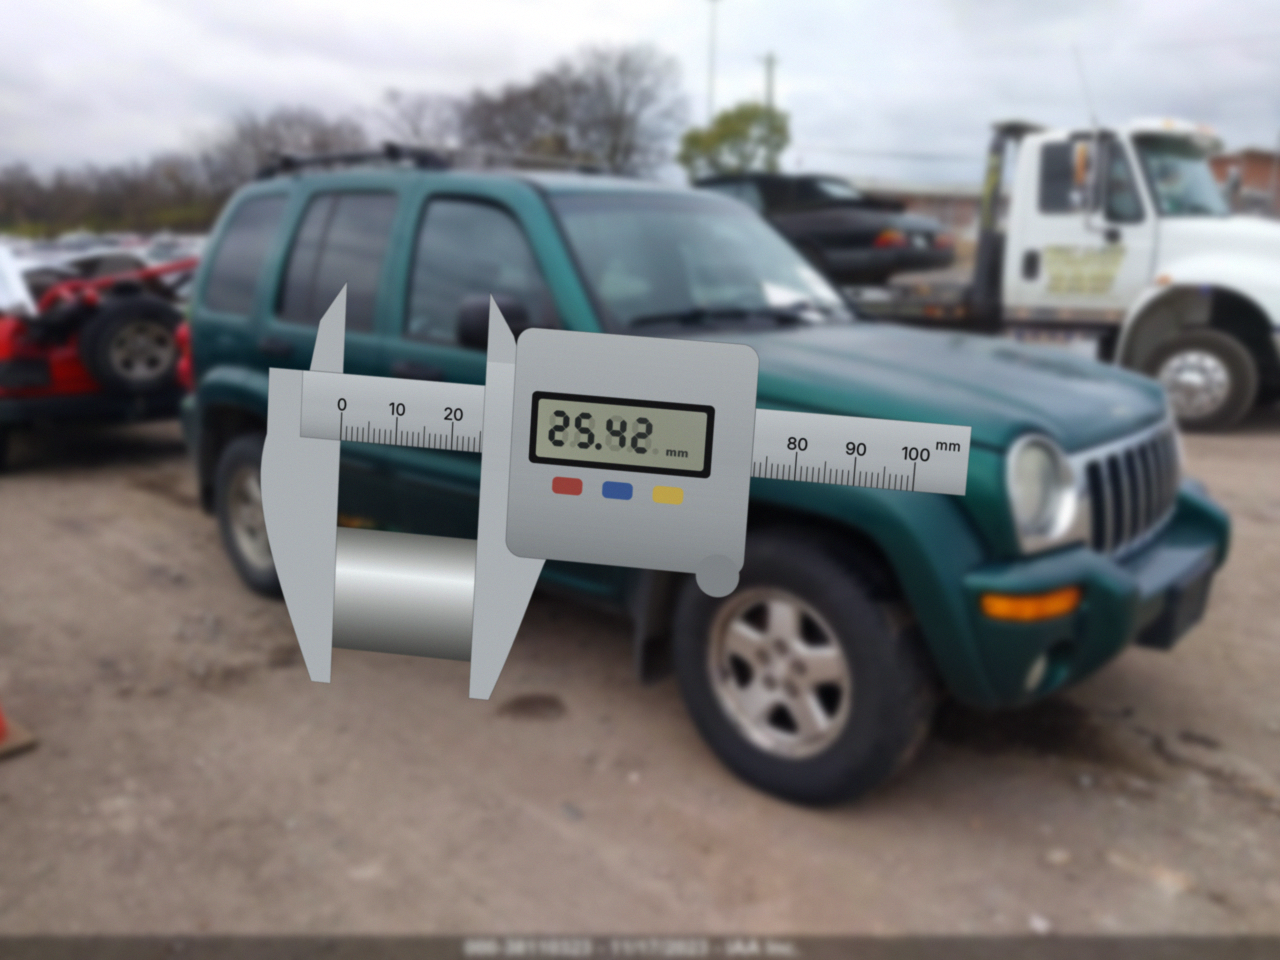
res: 25.42; mm
